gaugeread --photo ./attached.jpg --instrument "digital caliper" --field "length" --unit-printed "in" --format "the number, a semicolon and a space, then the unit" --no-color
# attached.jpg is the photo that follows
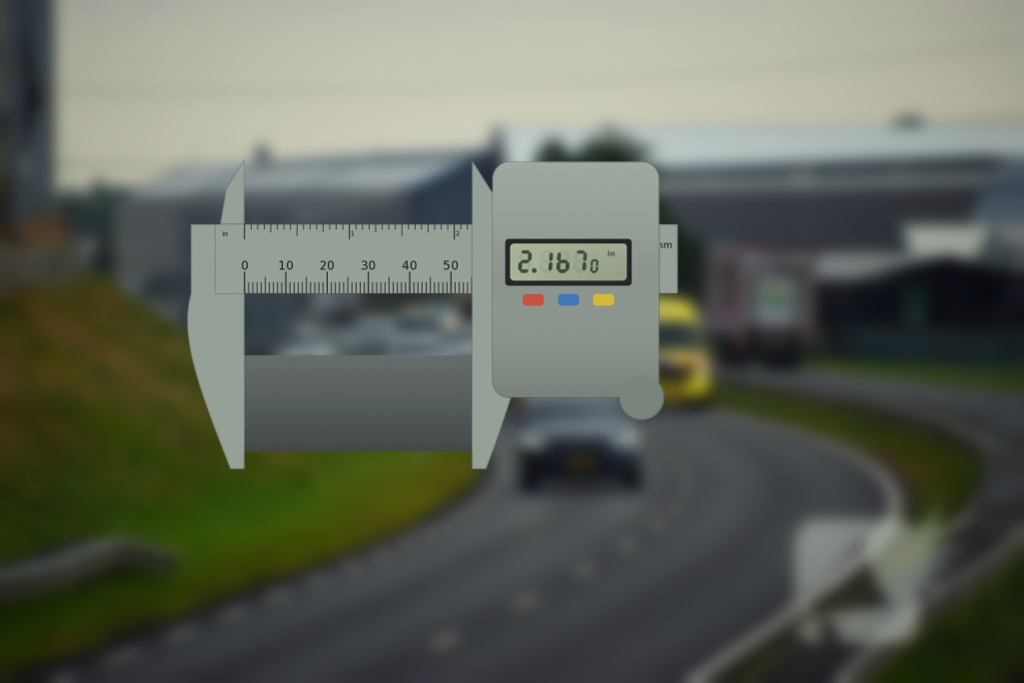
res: 2.1670; in
